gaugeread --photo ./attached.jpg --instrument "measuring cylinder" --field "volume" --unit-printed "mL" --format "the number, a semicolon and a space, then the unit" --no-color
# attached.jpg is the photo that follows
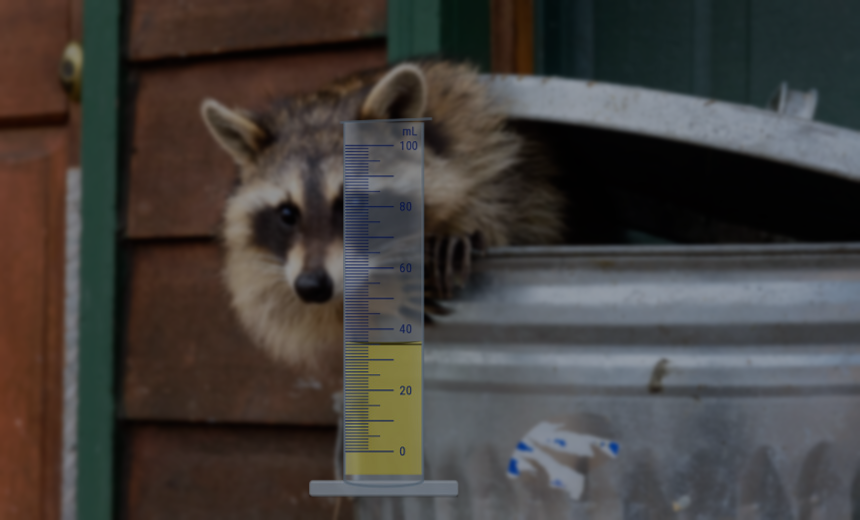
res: 35; mL
